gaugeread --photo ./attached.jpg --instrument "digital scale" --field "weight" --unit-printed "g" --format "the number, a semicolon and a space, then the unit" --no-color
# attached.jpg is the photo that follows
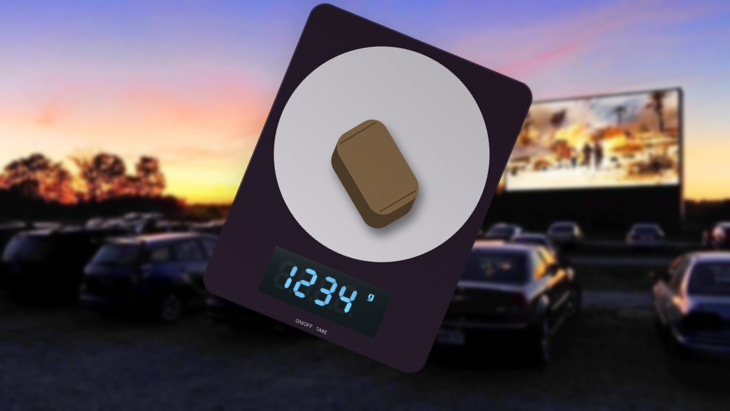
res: 1234; g
